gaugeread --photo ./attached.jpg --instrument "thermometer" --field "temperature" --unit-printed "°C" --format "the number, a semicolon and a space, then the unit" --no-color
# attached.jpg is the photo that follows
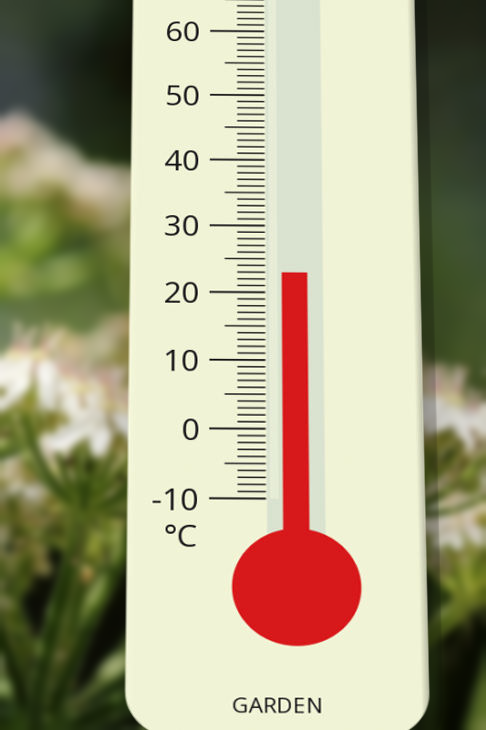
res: 23; °C
